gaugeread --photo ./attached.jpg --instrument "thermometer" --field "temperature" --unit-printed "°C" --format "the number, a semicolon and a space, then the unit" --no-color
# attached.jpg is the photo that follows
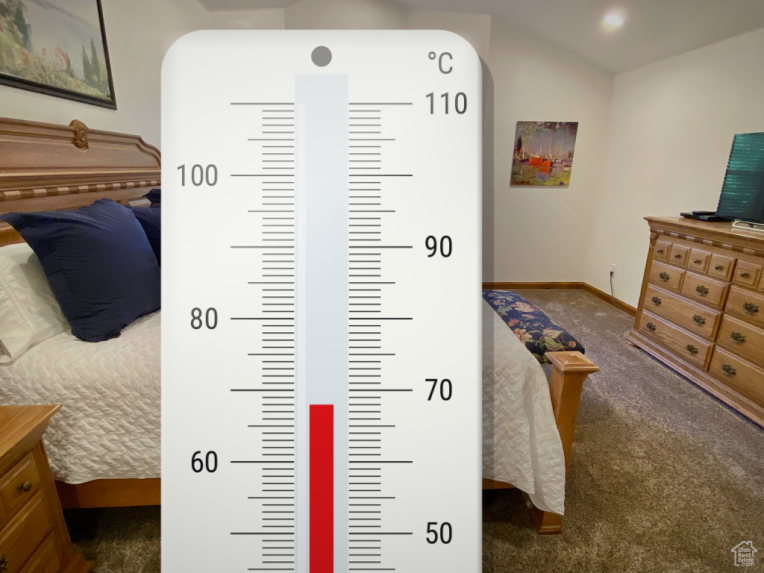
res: 68; °C
